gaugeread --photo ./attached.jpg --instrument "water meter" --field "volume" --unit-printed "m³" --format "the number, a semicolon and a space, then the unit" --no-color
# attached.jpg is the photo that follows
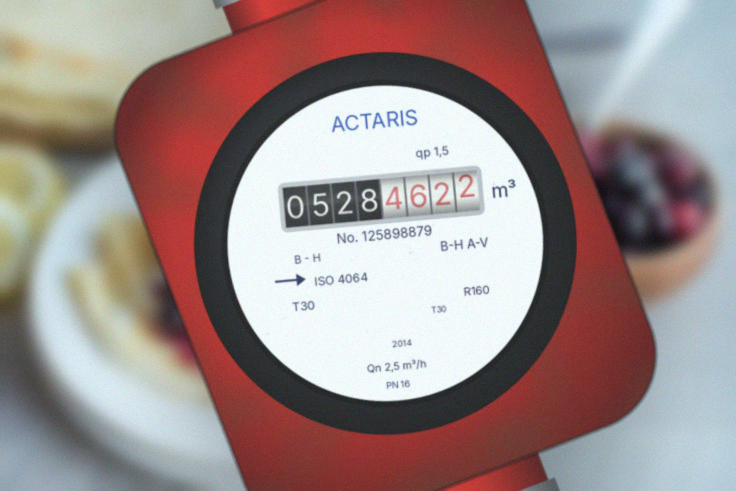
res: 528.4622; m³
